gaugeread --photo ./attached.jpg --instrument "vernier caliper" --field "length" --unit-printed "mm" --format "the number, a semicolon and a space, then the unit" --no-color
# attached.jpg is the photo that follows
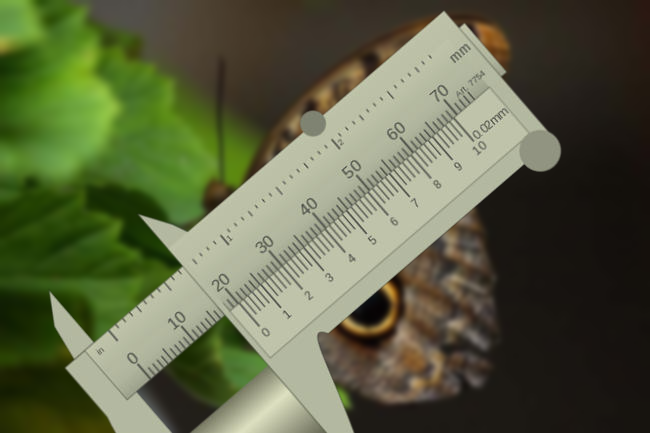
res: 20.2; mm
